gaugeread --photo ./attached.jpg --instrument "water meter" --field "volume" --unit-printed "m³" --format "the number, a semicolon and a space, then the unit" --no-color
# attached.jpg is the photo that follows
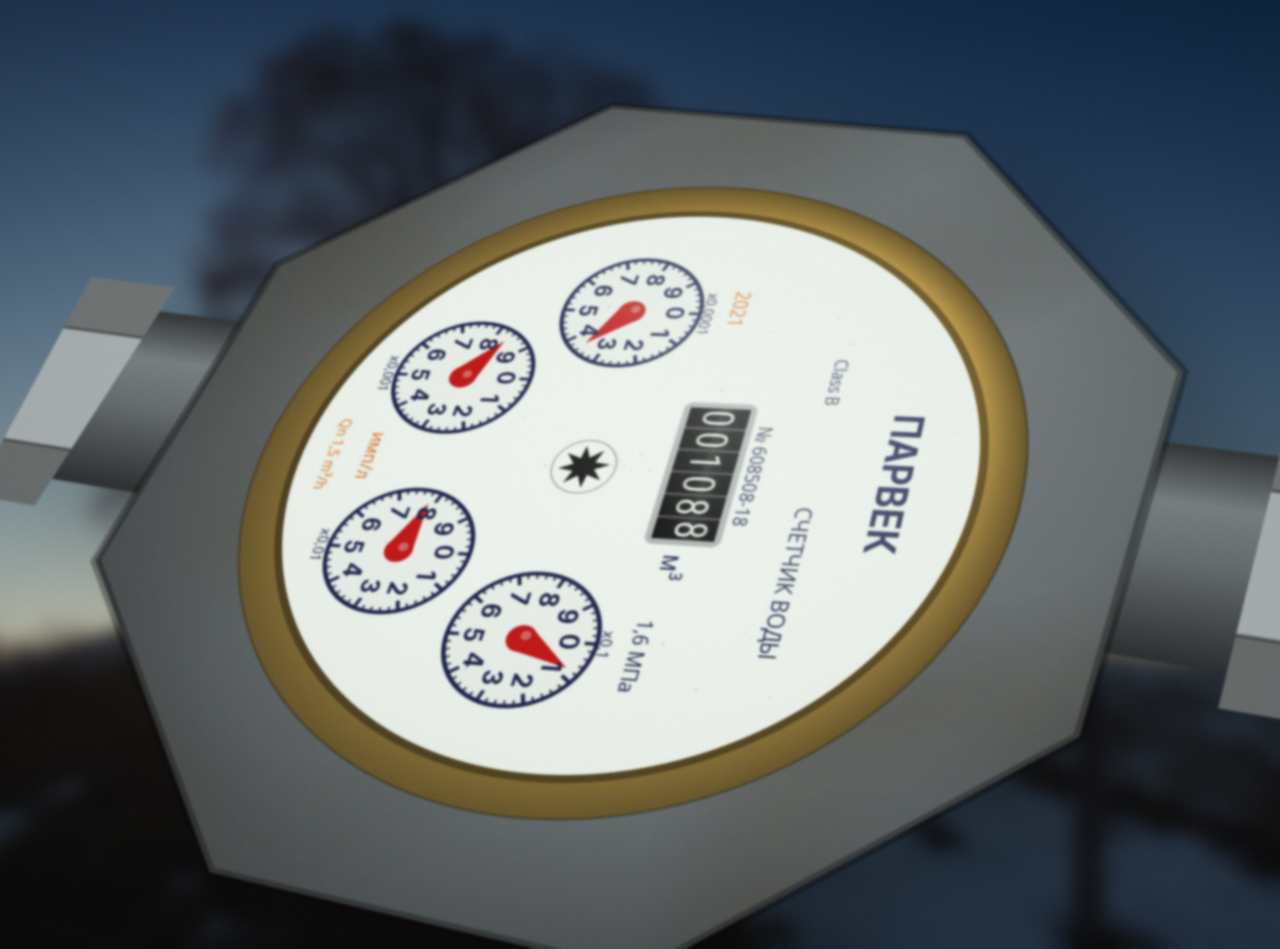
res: 1088.0783; m³
